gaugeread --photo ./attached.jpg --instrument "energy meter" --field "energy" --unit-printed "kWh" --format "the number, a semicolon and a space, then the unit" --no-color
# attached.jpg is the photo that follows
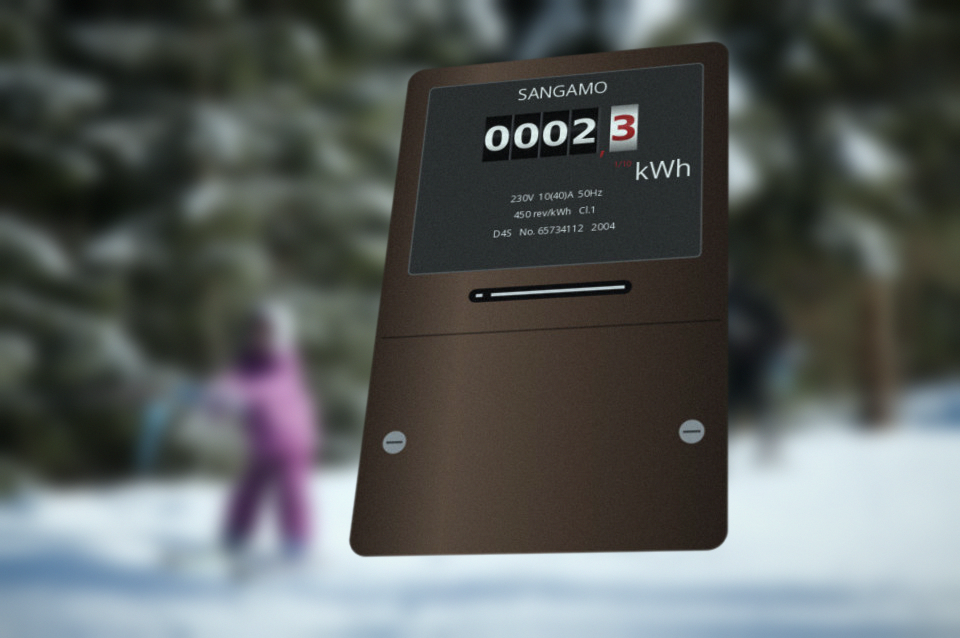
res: 2.3; kWh
